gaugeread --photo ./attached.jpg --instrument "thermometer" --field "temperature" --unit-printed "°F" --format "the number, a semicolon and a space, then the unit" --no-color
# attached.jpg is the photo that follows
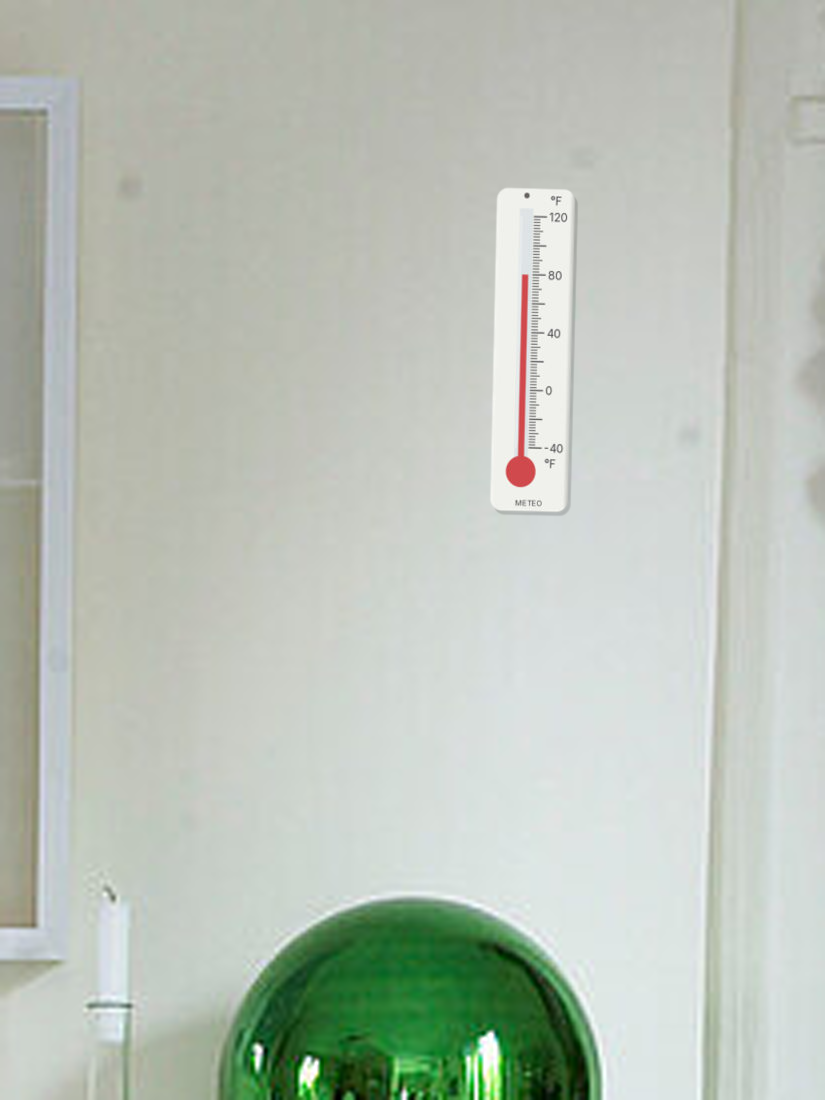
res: 80; °F
